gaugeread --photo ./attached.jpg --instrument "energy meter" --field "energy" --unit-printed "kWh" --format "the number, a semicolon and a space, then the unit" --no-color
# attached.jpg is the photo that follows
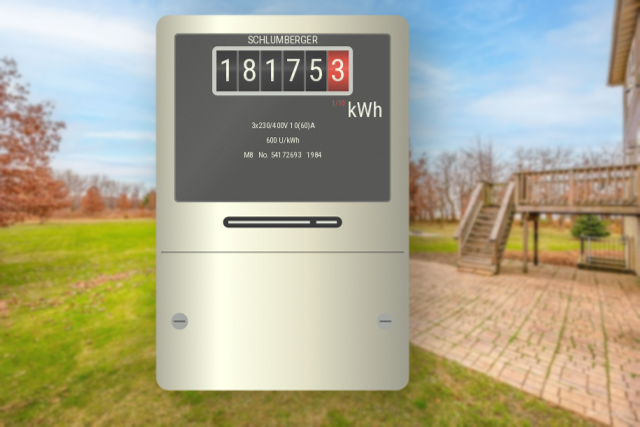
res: 18175.3; kWh
